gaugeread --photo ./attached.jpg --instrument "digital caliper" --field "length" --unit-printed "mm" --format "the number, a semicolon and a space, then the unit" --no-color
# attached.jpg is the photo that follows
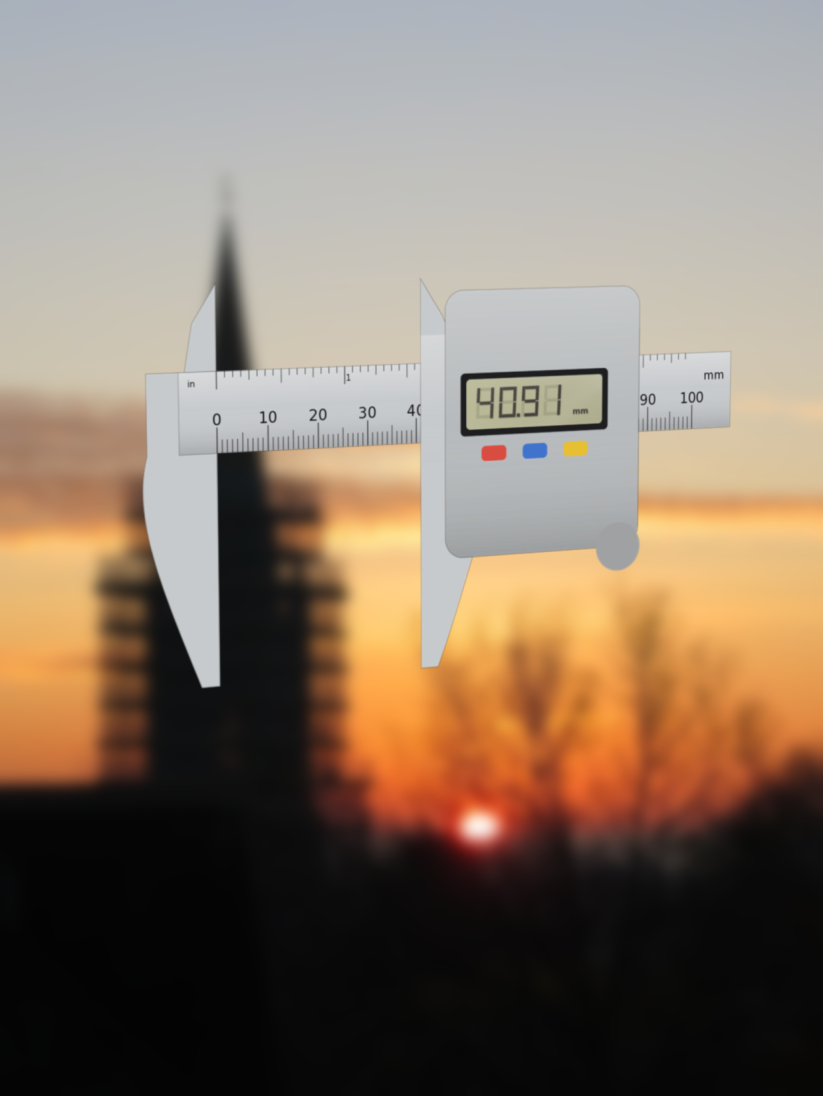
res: 40.91; mm
